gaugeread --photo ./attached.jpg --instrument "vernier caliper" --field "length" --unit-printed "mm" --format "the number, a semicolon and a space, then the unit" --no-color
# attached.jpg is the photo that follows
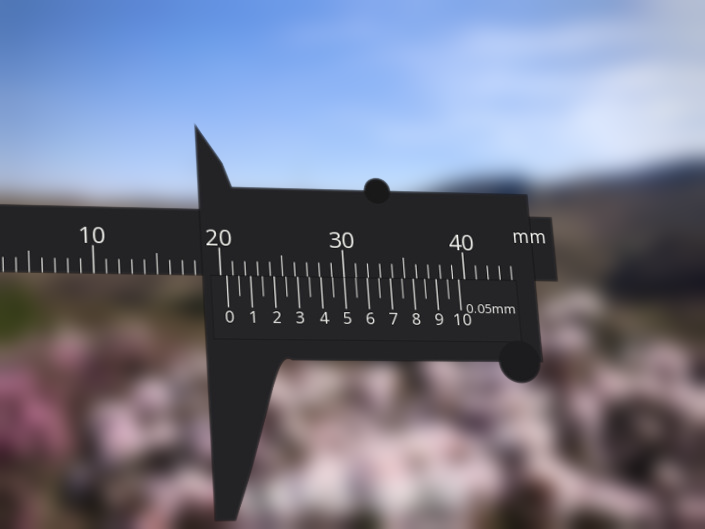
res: 20.5; mm
